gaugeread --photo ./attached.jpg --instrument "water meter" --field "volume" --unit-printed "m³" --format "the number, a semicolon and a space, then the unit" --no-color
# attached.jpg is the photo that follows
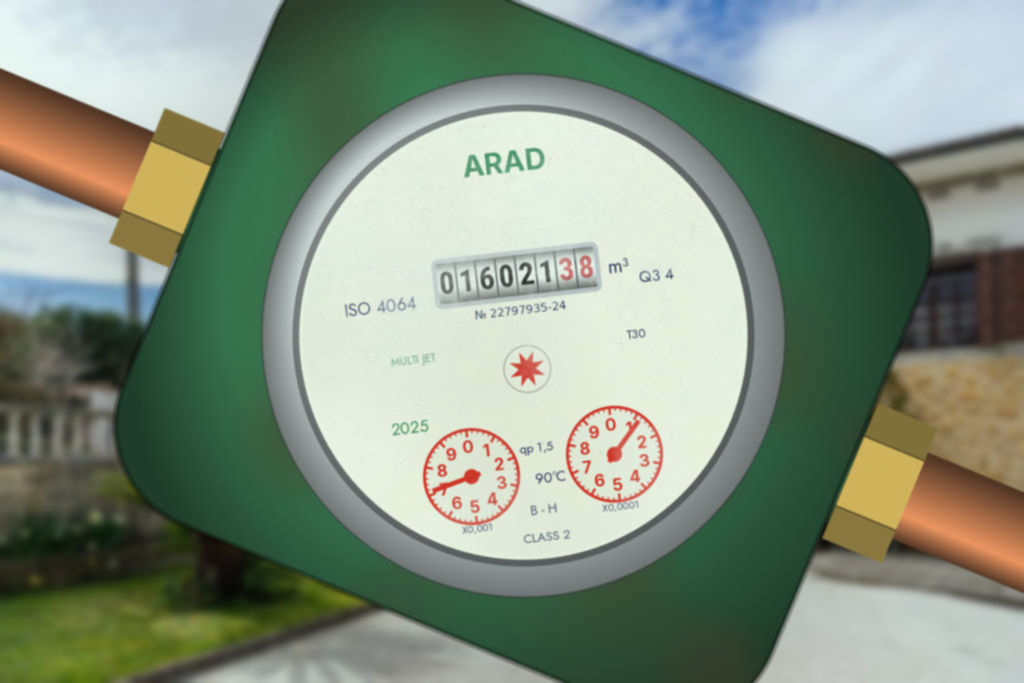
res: 16021.3871; m³
